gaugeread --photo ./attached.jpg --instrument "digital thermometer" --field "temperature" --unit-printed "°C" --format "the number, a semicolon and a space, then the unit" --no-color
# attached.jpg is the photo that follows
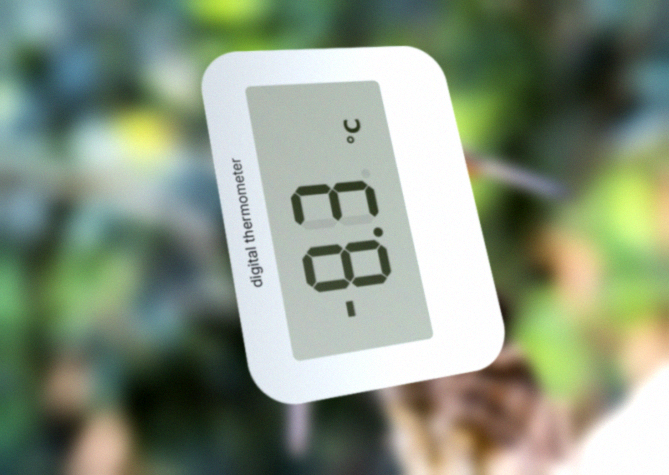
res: -8.3; °C
